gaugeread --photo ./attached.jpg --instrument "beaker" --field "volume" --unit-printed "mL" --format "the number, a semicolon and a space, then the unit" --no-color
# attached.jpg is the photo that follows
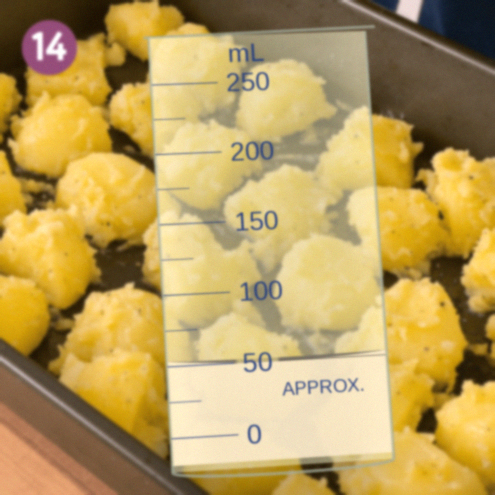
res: 50; mL
